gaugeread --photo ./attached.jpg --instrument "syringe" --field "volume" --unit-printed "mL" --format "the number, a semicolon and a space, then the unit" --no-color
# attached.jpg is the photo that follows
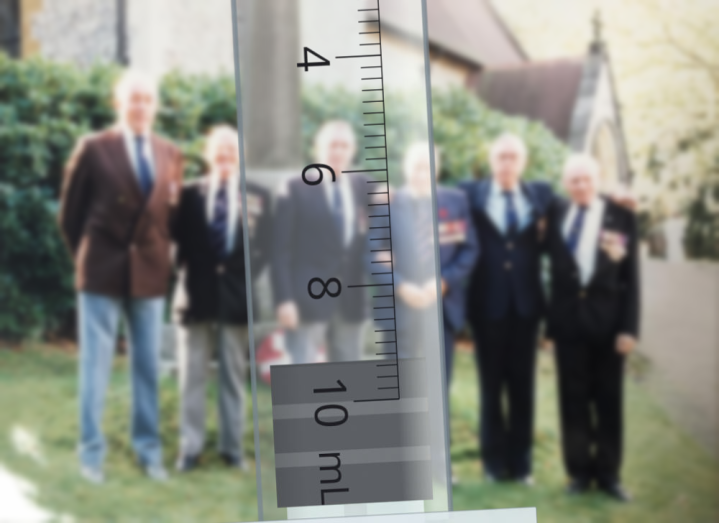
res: 9.3; mL
